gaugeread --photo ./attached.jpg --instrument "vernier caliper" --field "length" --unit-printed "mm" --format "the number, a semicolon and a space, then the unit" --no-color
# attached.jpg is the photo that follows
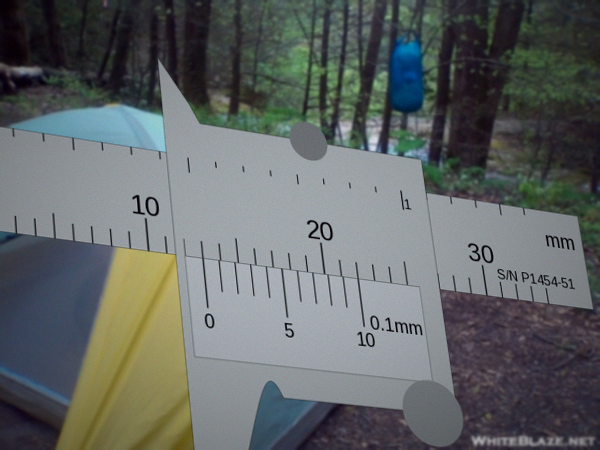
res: 13.0; mm
